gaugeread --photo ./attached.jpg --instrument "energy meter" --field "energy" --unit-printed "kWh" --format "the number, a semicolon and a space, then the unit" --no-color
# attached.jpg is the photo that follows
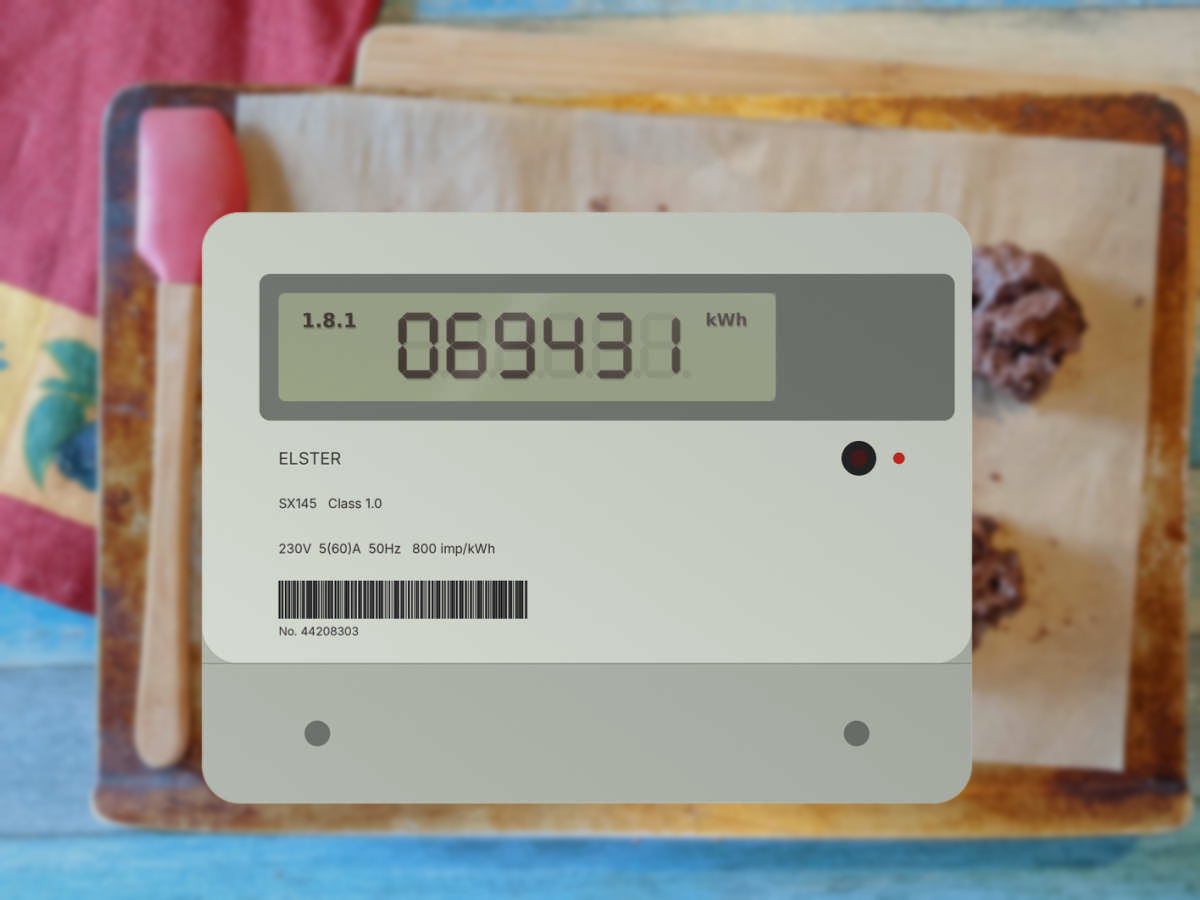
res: 69431; kWh
